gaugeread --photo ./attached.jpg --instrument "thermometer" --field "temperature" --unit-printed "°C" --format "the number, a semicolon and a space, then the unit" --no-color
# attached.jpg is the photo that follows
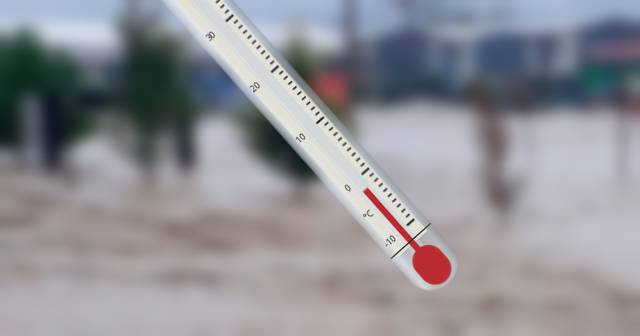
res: -2; °C
